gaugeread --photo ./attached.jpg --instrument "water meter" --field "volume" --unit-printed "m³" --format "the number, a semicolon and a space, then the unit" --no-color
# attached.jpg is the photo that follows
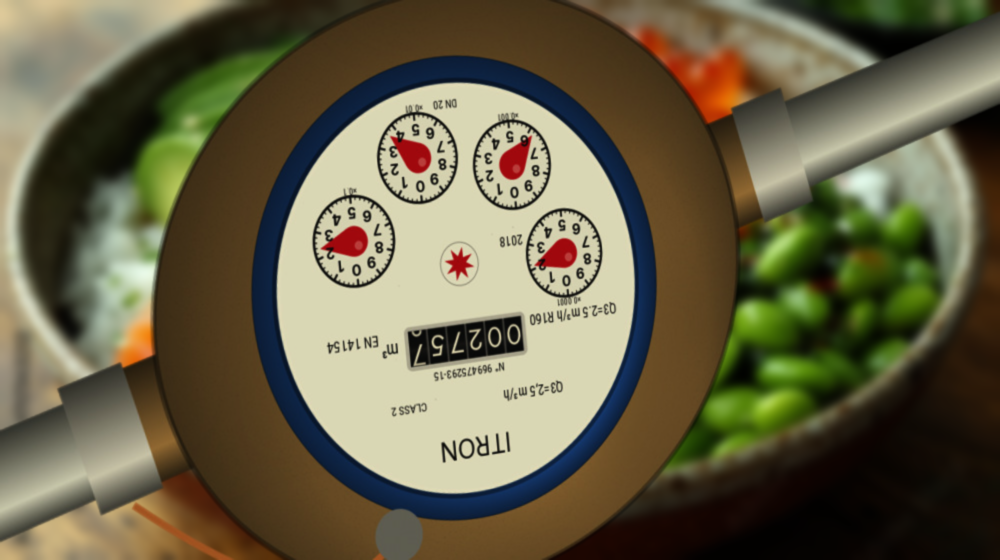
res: 2757.2362; m³
